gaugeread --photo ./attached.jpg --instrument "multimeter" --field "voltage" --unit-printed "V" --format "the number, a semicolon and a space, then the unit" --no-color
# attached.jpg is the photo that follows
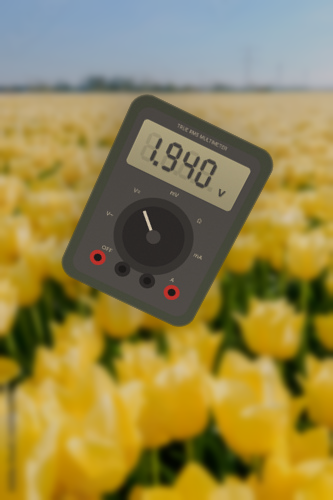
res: 1.940; V
